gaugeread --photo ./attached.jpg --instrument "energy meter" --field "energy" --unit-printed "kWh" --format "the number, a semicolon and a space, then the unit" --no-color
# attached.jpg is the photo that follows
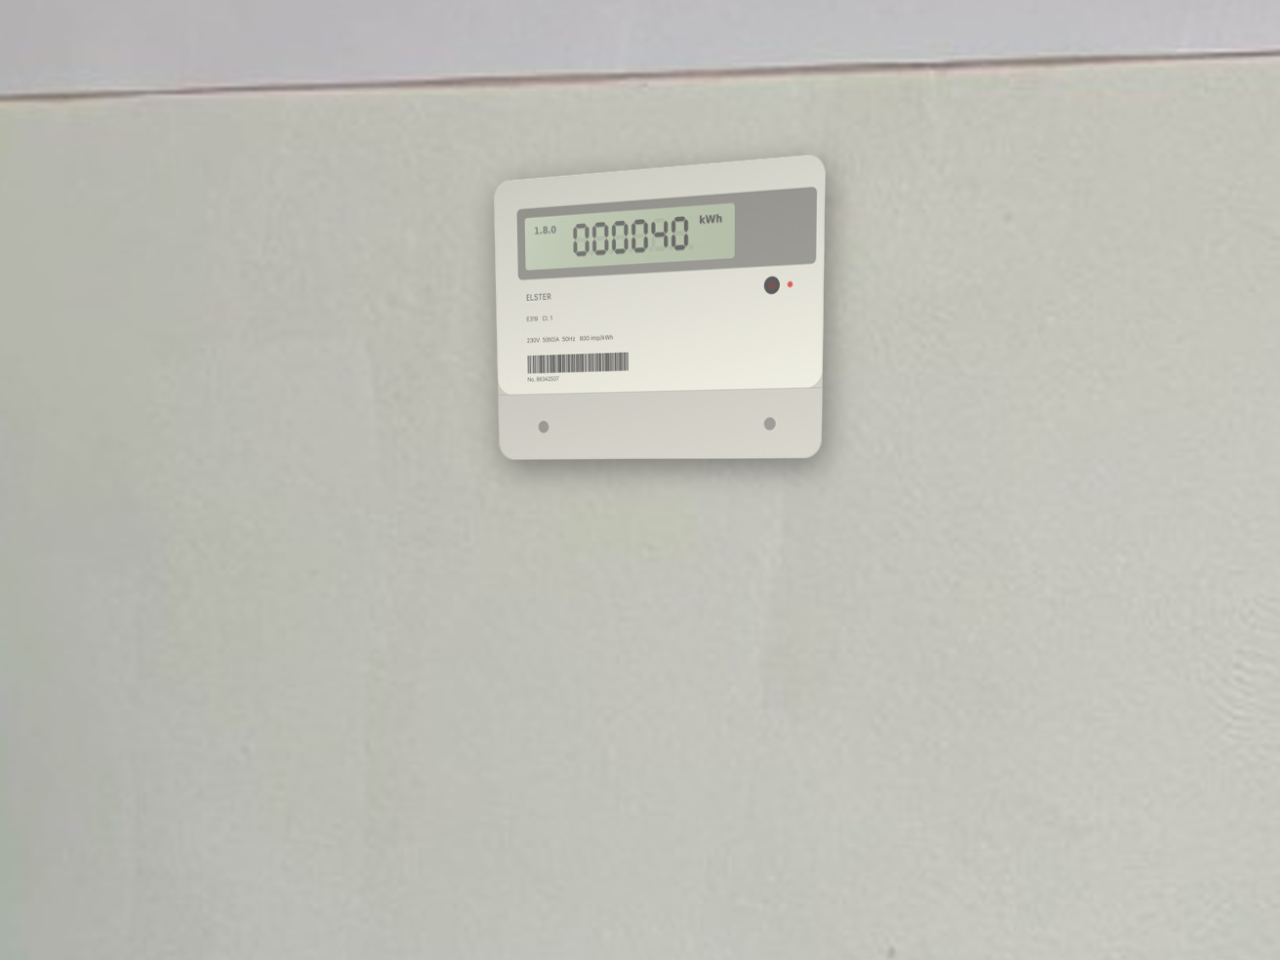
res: 40; kWh
